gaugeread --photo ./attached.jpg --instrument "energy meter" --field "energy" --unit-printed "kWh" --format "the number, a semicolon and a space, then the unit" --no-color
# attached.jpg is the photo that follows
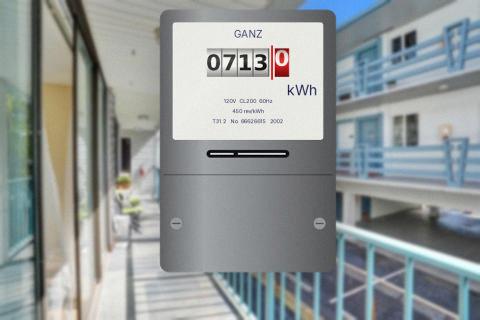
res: 713.0; kWh
